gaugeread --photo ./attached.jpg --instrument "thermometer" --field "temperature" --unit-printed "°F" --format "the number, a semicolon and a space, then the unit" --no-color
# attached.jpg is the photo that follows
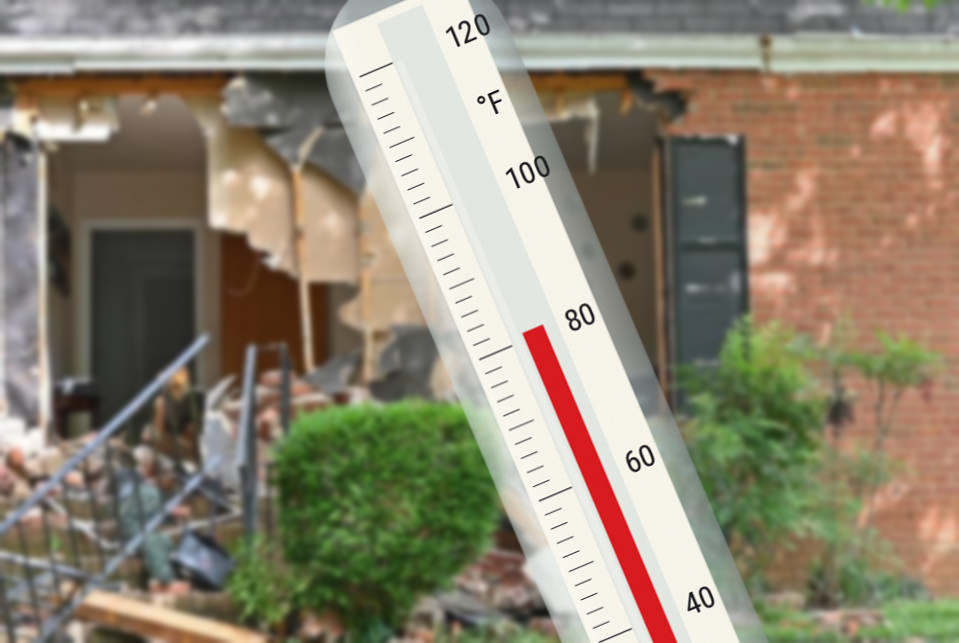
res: 81; °F
